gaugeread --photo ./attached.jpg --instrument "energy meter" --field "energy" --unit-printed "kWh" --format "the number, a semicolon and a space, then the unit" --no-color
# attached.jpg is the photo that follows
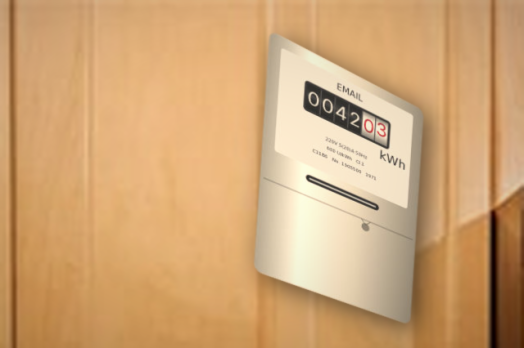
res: 42.03; kWh
